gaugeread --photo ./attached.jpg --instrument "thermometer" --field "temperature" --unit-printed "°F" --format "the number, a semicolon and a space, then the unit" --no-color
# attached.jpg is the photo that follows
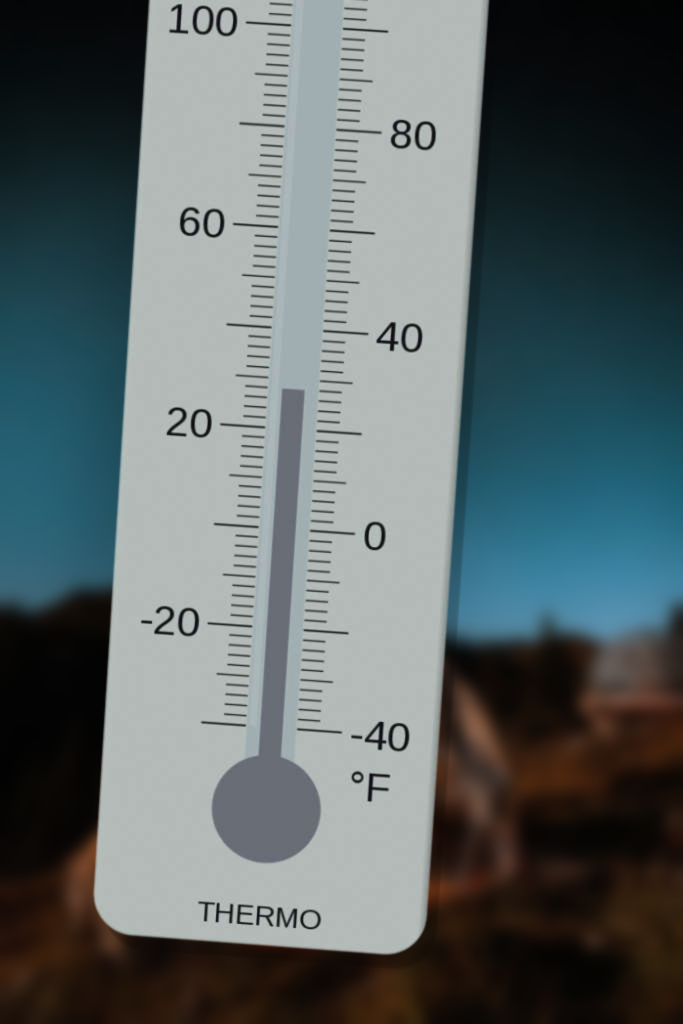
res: 28; °F
